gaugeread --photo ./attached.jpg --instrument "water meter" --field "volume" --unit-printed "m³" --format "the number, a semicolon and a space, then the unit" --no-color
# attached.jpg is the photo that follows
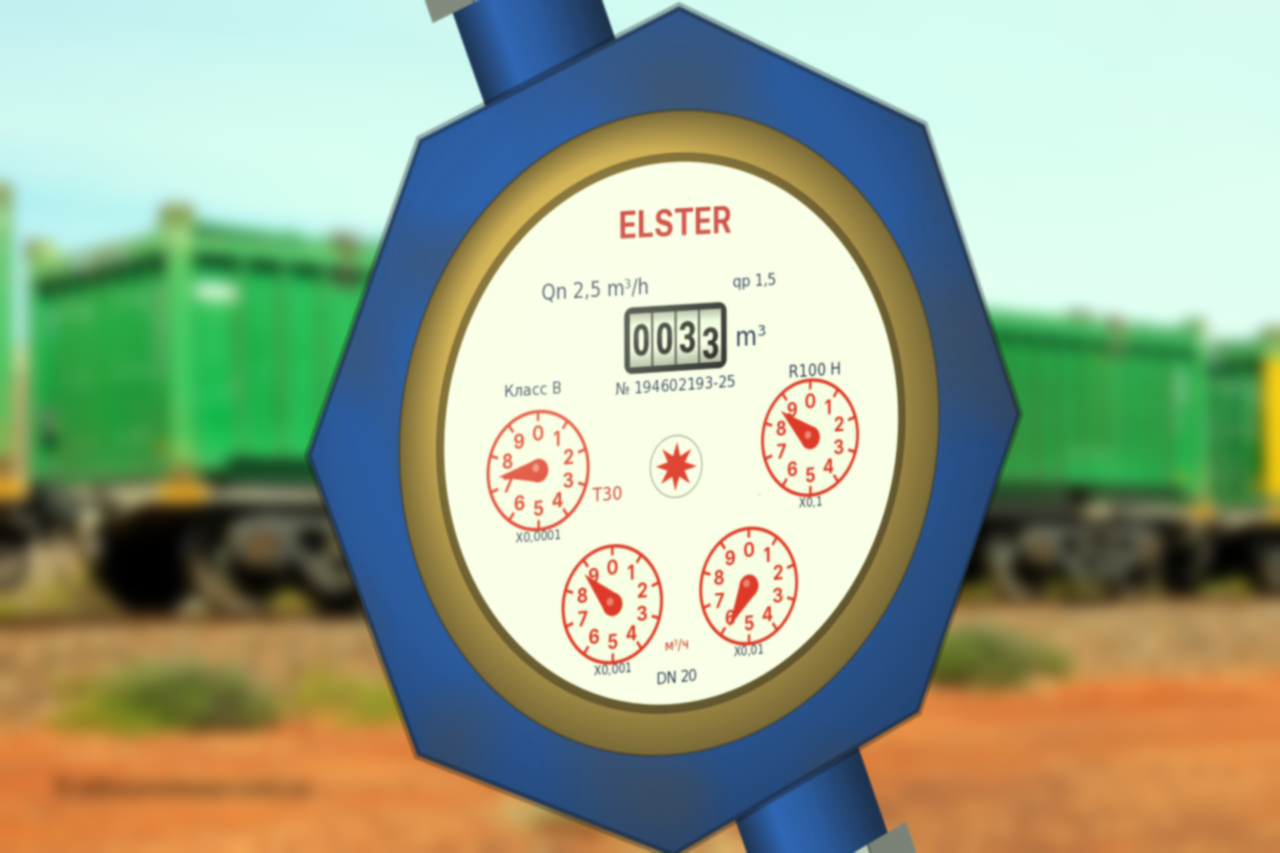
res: 32.8587; m³
